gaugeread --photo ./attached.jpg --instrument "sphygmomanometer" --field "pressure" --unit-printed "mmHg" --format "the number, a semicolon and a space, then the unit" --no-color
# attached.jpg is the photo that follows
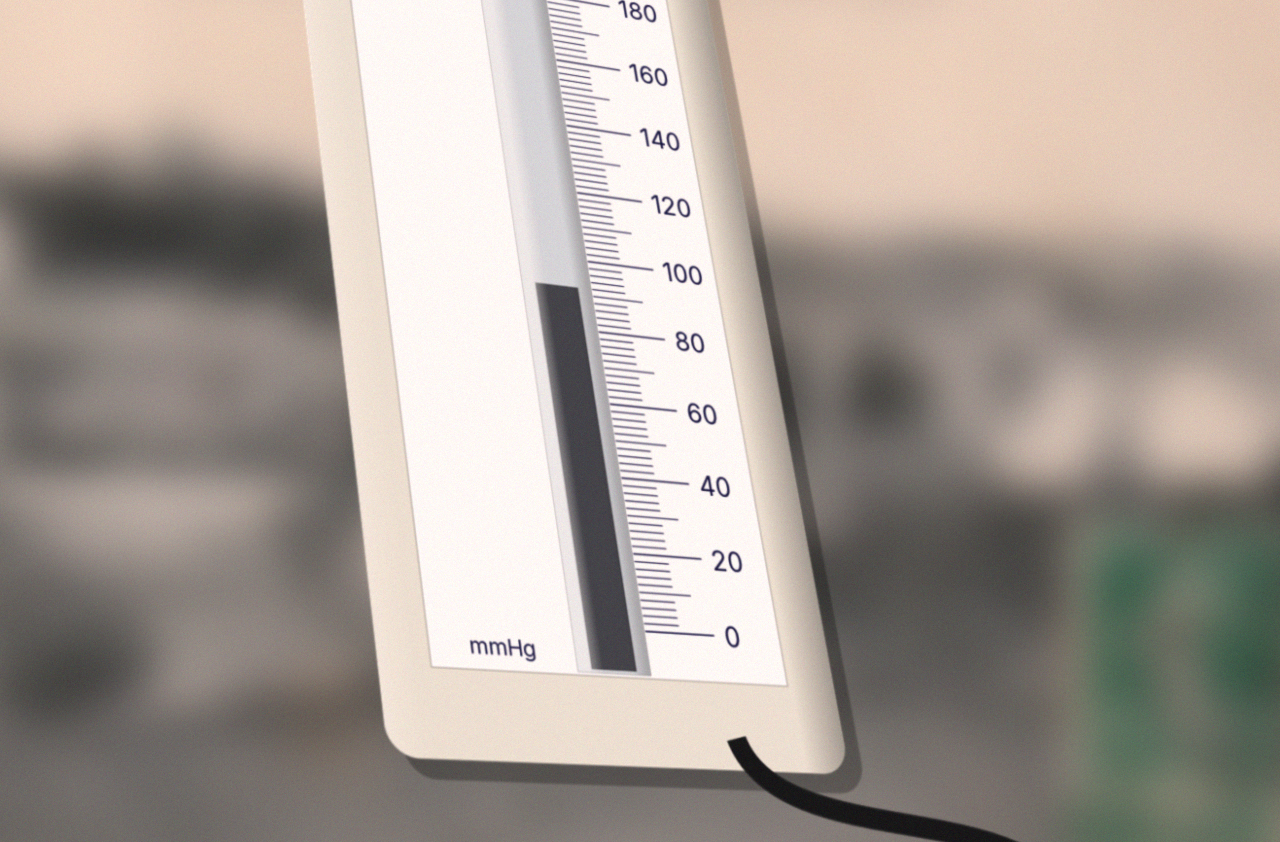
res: 92; mmHg
